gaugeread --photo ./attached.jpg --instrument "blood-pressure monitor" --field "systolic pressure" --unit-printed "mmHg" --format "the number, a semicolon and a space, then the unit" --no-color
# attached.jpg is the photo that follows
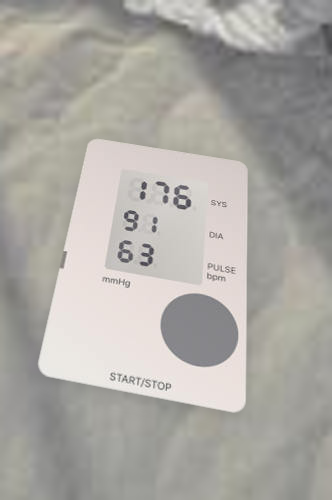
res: 176; mmHg
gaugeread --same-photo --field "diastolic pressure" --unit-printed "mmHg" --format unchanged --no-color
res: 91; mmHg
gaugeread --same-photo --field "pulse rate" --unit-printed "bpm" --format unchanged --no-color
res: 63; bpm
